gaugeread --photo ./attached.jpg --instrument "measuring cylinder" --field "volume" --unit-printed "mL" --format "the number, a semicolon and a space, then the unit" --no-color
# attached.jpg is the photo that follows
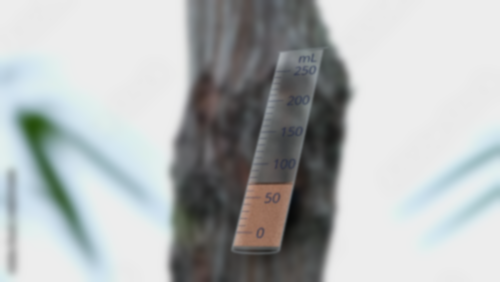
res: 70; mL
